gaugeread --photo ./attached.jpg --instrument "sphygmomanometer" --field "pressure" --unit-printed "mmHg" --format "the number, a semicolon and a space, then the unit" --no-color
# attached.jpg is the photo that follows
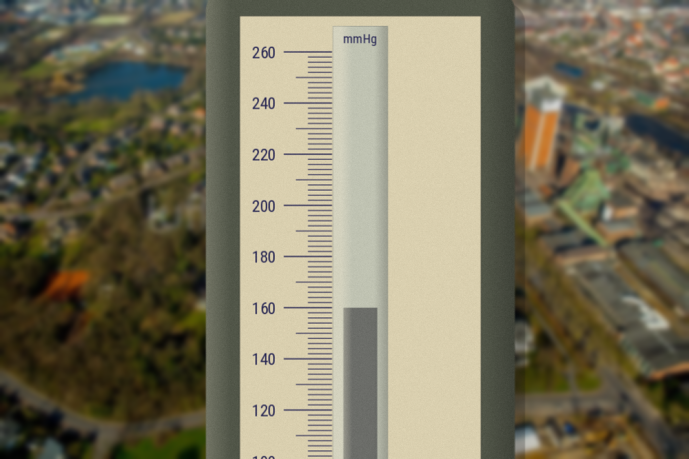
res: 160; mmHg
